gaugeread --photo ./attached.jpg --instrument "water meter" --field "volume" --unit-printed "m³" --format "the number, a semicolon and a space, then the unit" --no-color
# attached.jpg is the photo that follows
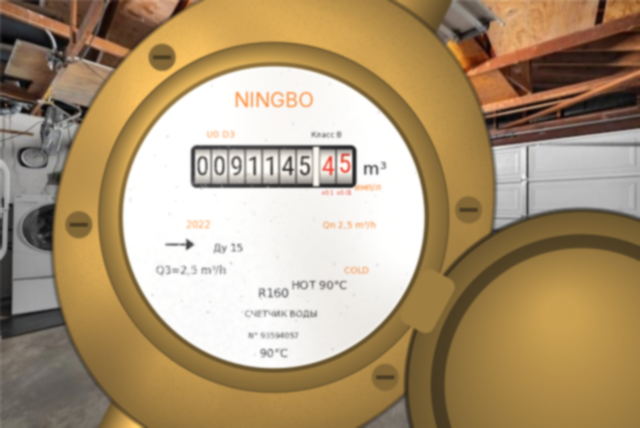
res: 91145.45; m³
